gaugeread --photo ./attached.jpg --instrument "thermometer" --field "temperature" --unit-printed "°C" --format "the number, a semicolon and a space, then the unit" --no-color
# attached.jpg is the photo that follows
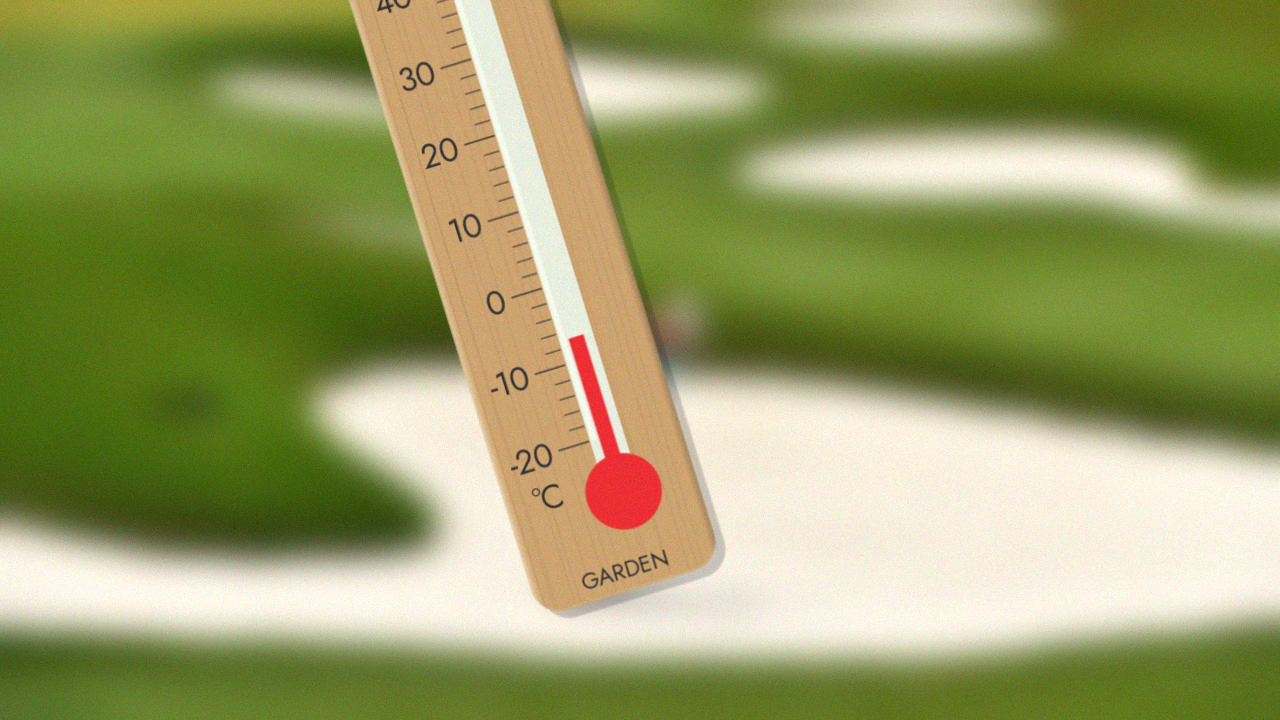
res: -7; °C
